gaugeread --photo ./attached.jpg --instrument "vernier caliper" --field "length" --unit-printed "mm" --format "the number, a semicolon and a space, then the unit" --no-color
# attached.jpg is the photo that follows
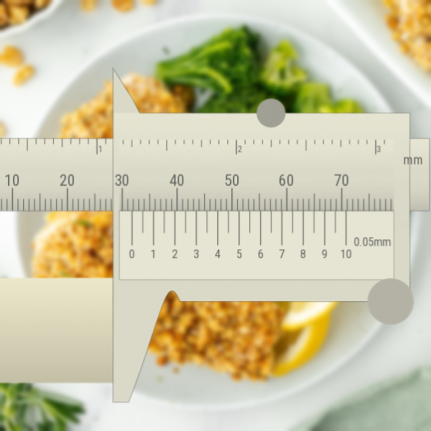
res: 31.8; mm
